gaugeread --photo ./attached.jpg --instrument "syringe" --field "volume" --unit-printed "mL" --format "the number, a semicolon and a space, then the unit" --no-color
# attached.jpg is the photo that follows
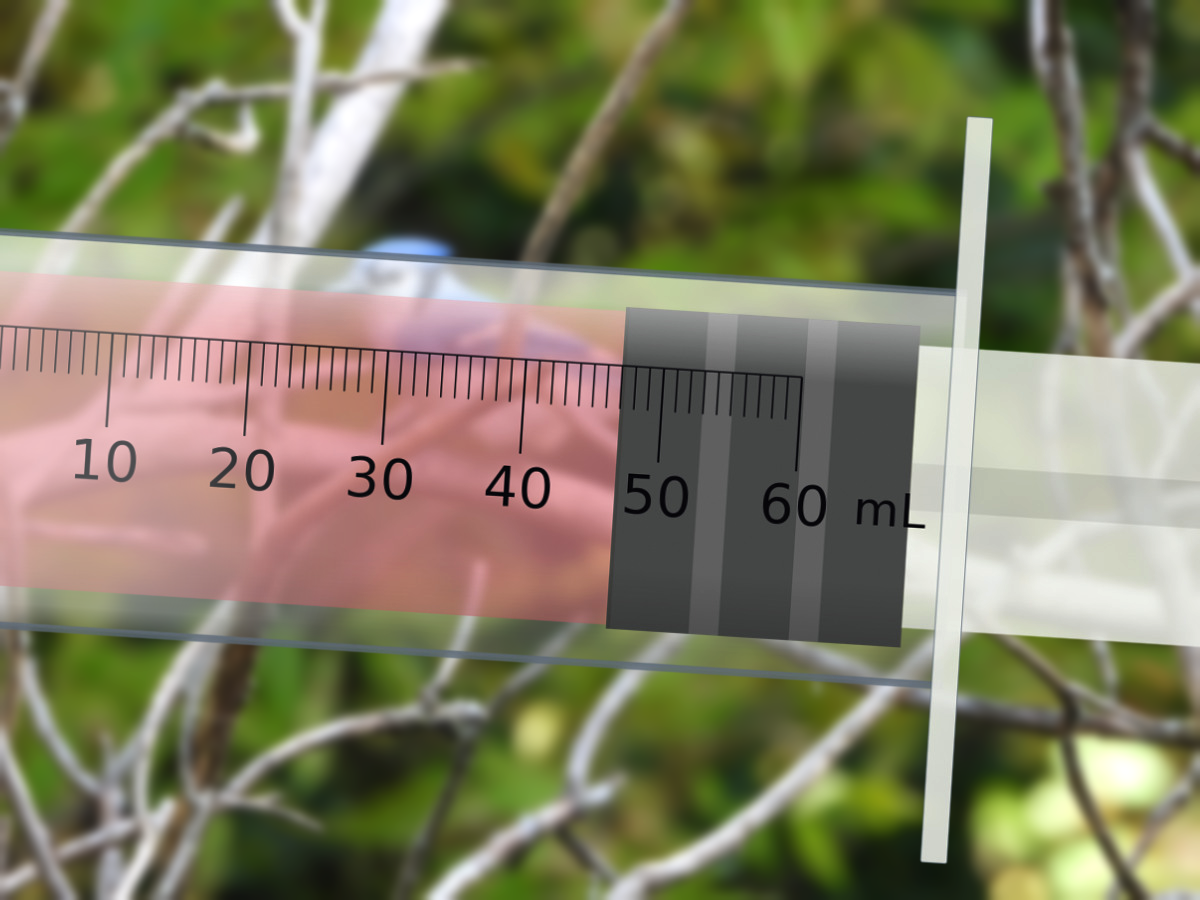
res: 47; mL
